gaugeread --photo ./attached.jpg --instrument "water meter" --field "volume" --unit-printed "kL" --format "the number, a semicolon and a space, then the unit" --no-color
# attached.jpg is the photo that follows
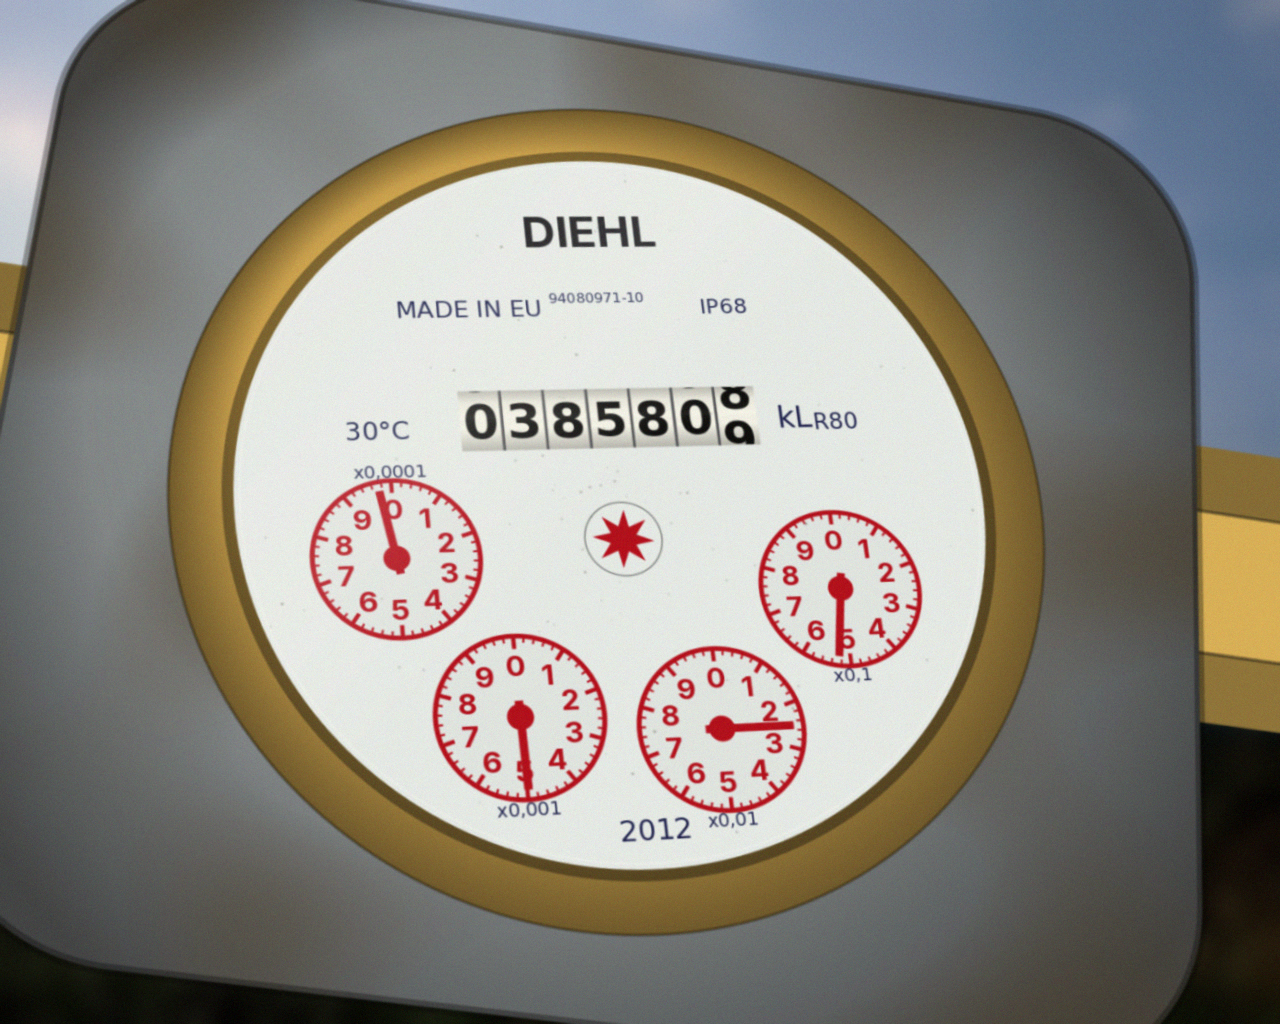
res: 385808.5249; kL
